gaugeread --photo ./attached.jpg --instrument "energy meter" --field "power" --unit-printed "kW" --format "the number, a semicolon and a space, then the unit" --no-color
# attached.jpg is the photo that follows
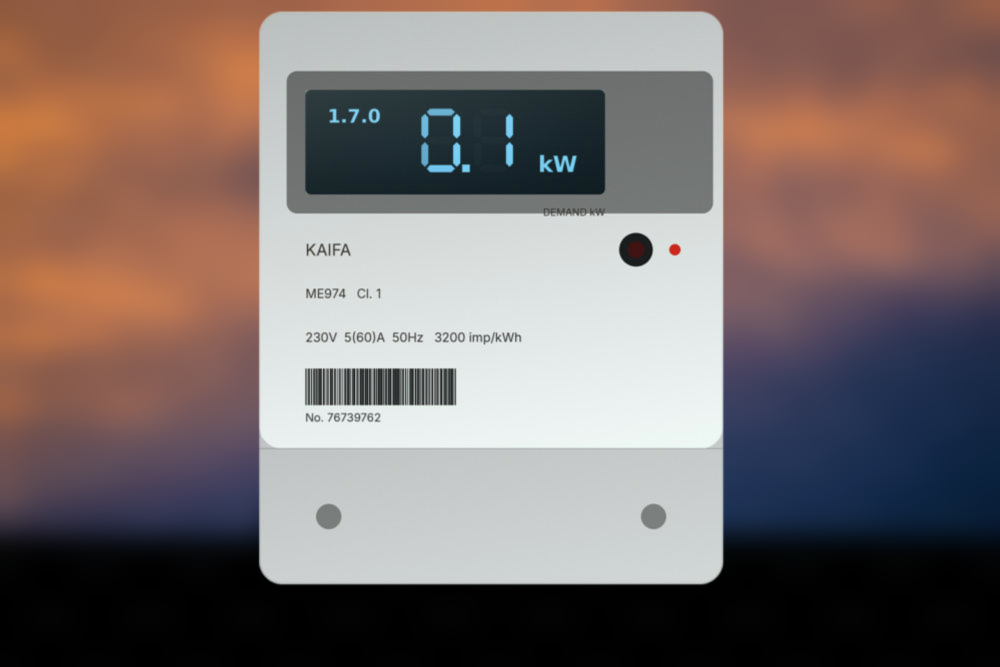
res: 0.1; kW
